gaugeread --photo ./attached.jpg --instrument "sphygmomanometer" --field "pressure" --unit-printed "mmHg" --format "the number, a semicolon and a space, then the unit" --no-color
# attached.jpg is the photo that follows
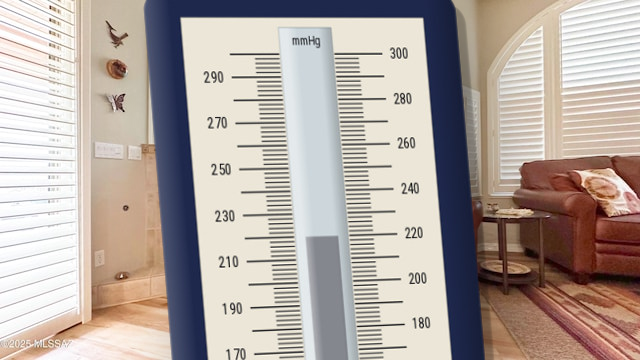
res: 220; mmHg
